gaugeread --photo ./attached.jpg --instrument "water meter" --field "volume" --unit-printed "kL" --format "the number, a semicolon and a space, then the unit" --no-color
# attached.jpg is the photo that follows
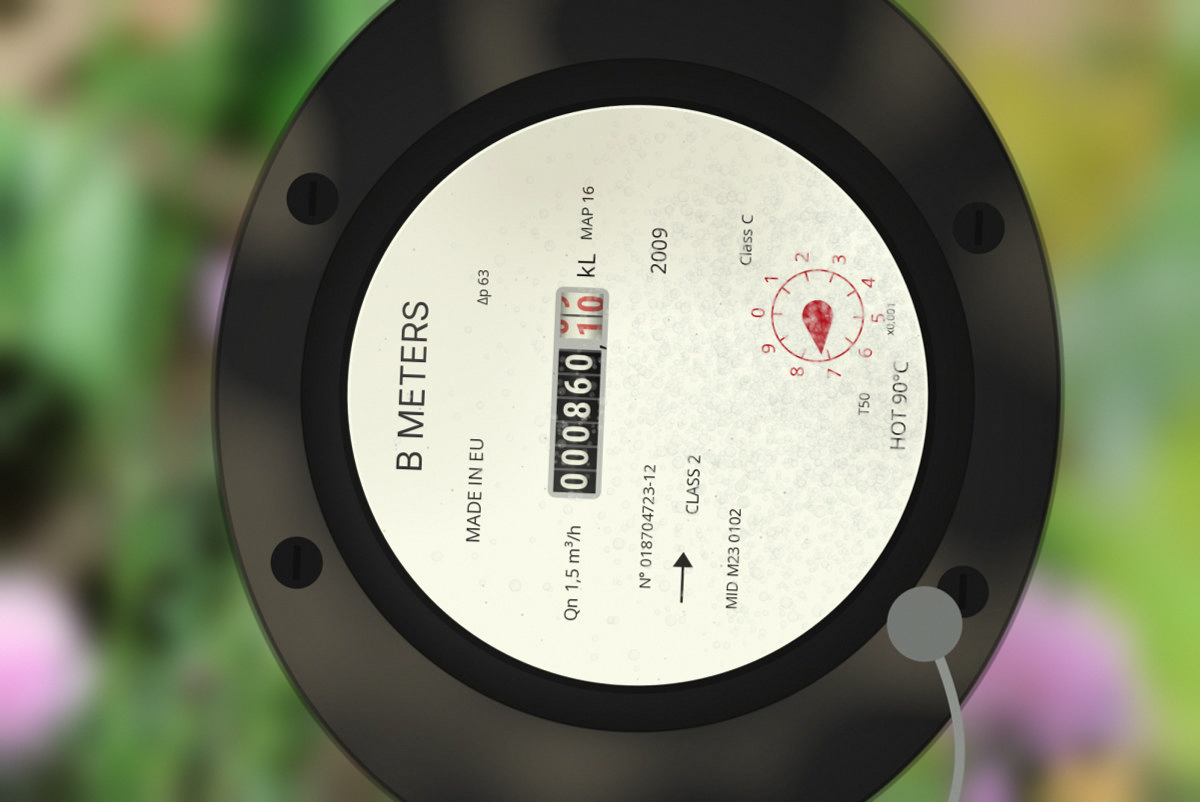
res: 860.097; kL
